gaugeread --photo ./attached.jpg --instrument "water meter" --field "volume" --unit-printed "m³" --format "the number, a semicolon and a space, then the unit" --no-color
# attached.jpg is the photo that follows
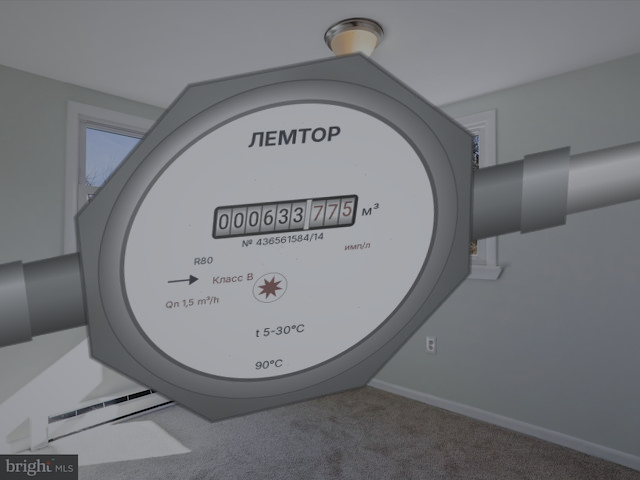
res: 633.775; m³
